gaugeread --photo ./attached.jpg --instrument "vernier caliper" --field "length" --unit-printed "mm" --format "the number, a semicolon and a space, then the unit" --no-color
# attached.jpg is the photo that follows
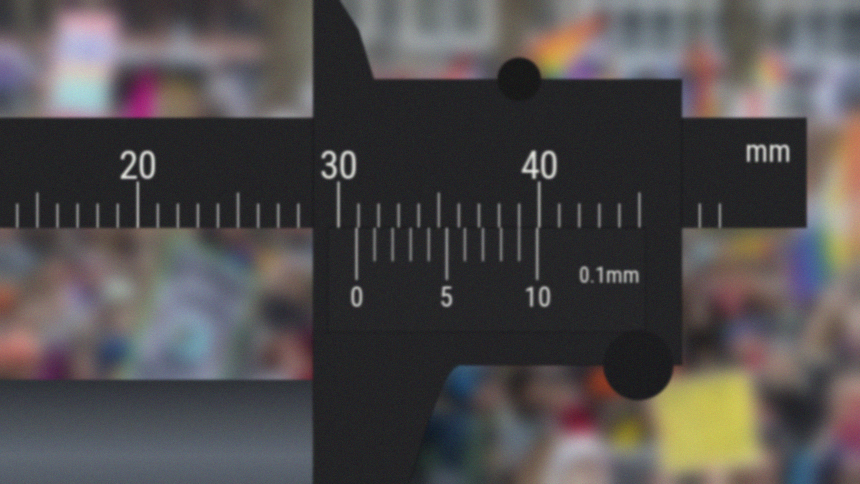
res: 30.9; mm
